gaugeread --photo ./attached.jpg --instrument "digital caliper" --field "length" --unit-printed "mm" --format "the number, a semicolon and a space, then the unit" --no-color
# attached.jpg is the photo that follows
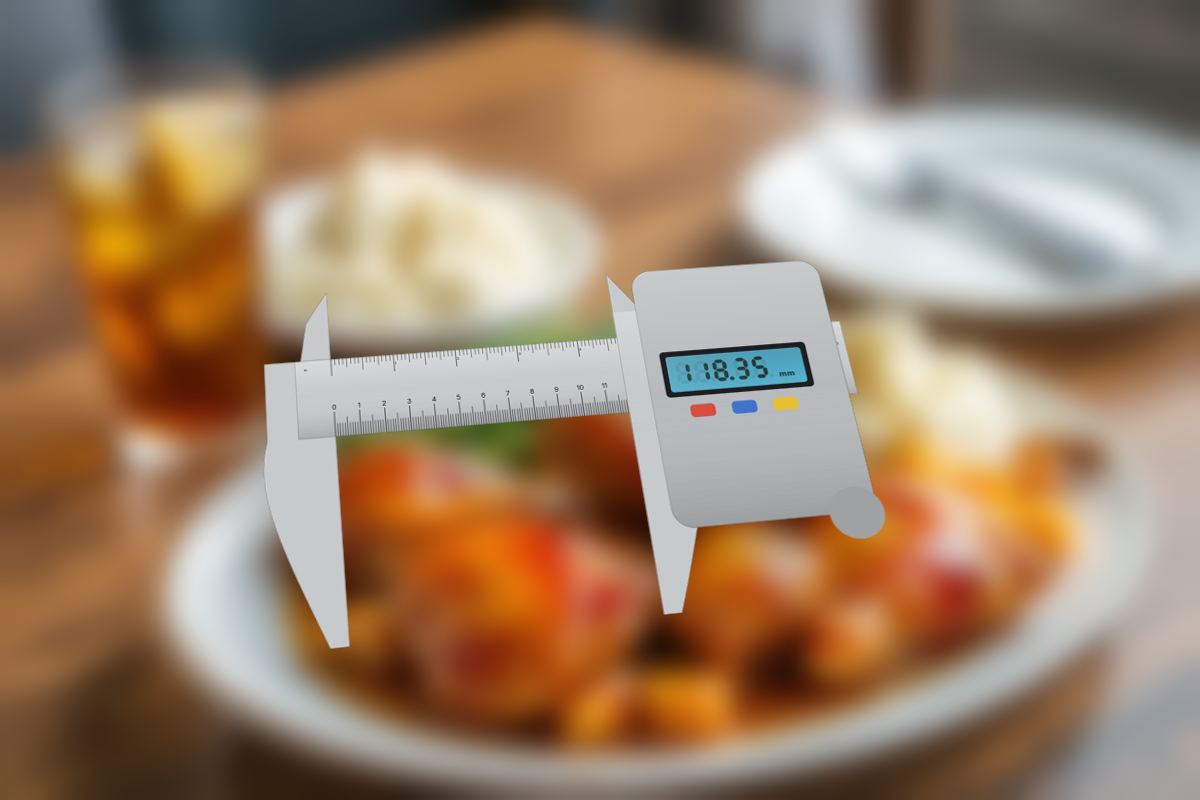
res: 118.35; mm
